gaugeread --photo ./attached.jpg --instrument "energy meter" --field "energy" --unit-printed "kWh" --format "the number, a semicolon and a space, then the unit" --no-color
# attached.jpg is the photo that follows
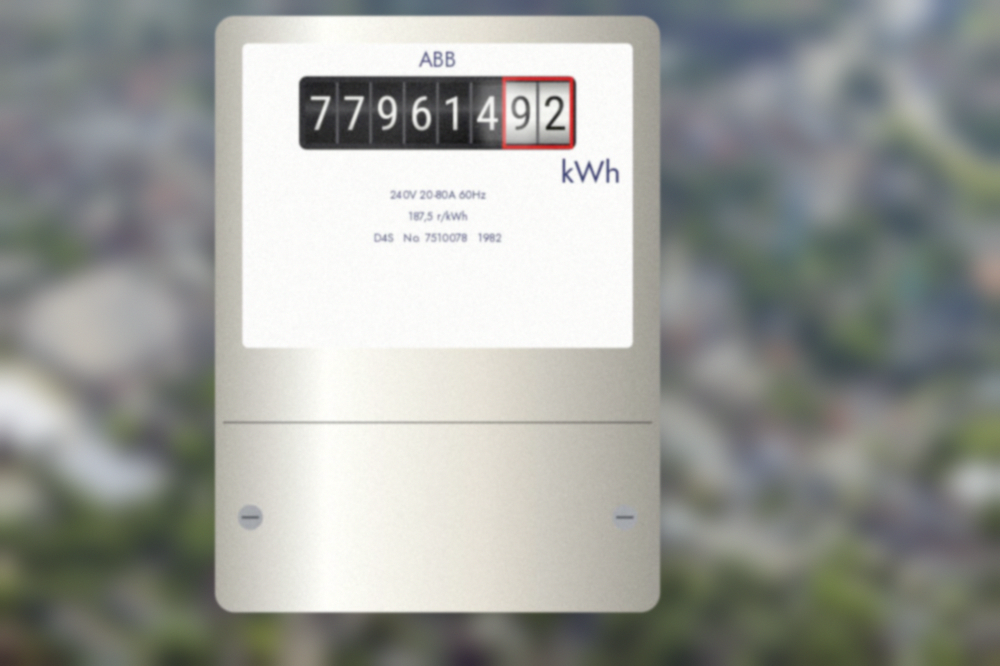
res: 779614.92; kWh
